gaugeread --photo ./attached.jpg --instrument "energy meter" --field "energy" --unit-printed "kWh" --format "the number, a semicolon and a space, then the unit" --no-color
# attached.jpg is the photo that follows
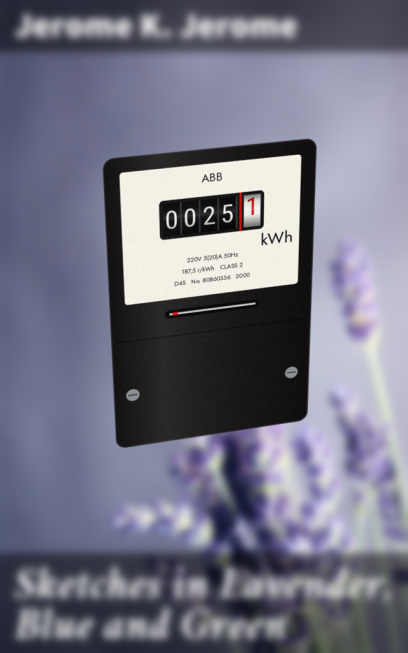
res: 25.1; kWh
